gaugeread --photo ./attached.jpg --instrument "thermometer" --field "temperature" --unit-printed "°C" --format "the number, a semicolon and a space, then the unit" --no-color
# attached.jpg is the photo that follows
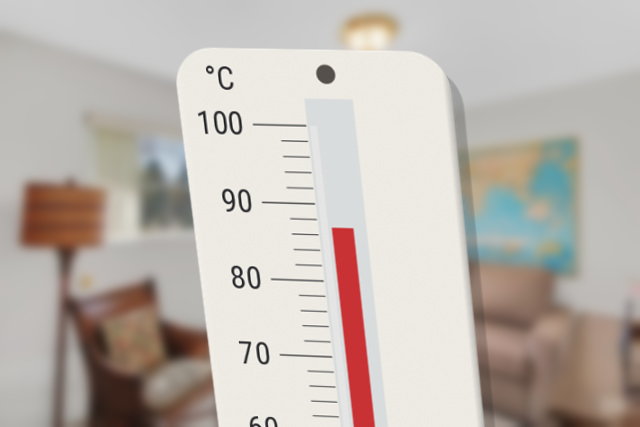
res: 87; °C
